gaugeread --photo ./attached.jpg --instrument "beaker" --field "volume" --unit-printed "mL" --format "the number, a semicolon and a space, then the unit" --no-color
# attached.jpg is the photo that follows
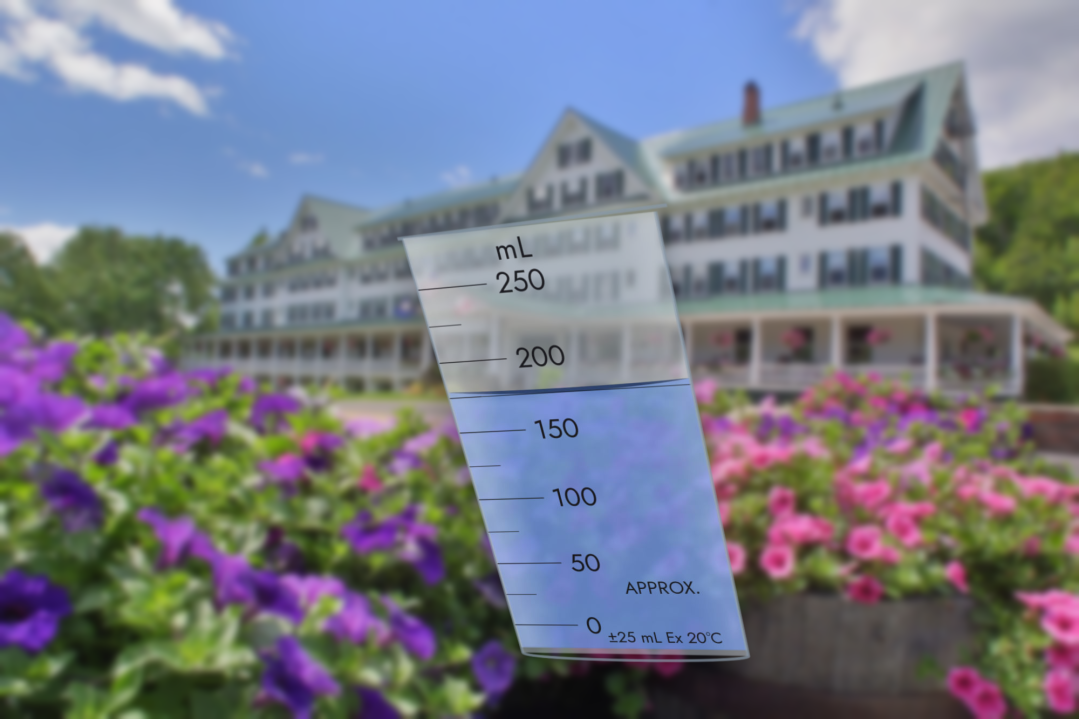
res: 175; mL
